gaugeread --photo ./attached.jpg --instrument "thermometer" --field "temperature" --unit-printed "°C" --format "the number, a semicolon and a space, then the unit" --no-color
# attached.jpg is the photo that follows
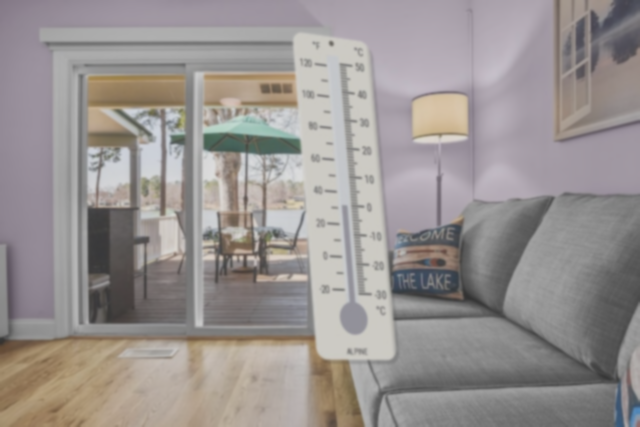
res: 0; °C
